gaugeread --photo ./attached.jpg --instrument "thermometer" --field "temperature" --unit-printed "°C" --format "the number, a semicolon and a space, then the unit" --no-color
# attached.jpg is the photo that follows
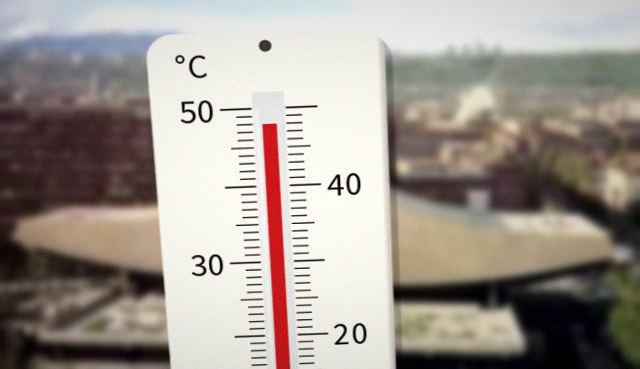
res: 48; °C
